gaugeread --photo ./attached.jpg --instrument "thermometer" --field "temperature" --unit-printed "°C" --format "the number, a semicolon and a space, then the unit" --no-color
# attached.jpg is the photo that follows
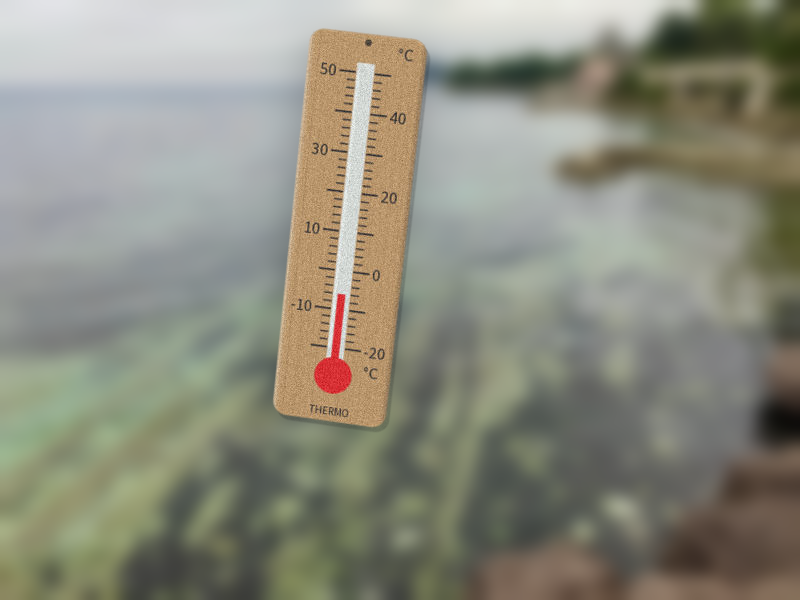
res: -6; °C
